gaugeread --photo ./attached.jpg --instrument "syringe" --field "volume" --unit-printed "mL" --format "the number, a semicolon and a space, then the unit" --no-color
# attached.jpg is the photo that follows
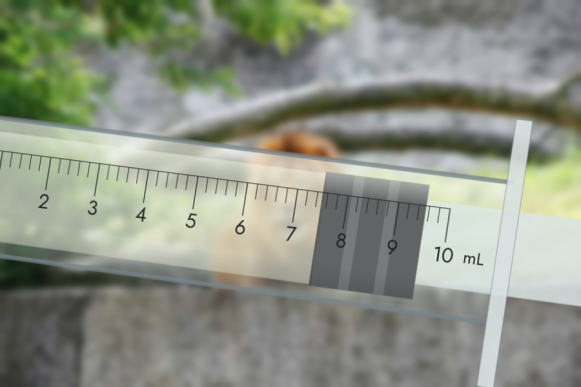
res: 7.5; mL
